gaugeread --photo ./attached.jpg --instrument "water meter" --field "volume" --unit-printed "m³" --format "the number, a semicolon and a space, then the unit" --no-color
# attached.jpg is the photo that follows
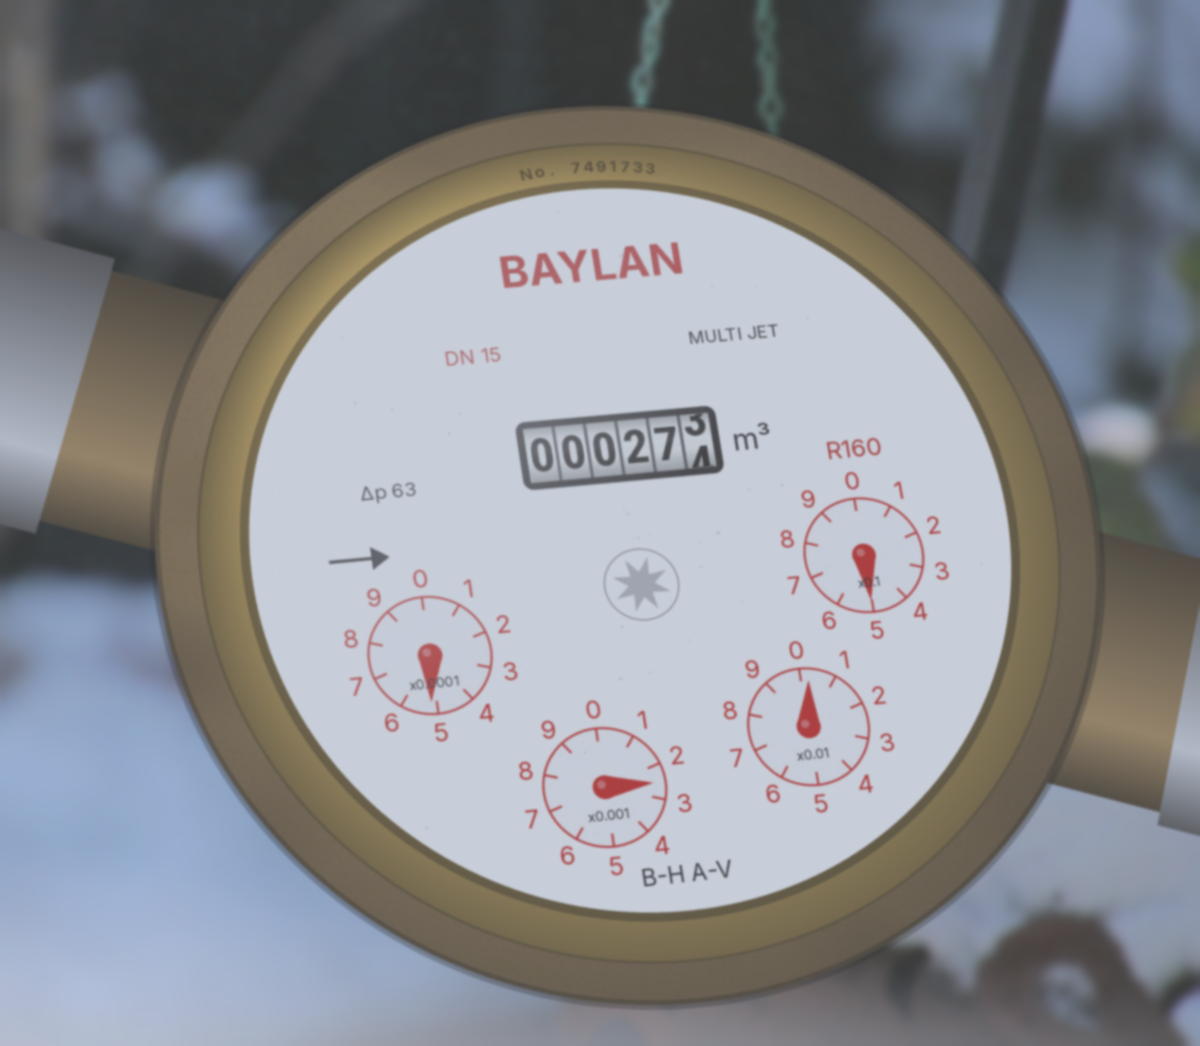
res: 273.5025; m³
